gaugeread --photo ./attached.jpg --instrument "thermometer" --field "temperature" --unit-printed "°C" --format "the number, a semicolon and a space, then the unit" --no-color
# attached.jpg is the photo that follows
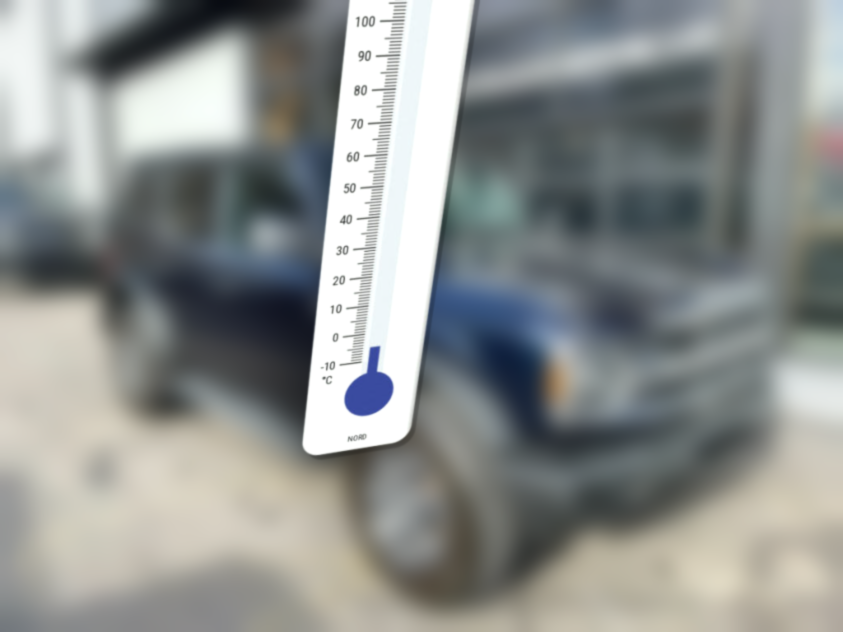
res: -5; °C
